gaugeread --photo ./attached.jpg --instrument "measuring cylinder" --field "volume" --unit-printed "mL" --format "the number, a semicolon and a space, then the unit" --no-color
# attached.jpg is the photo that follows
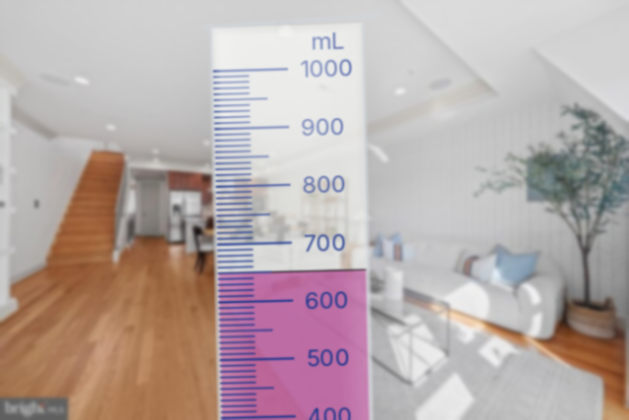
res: 650; mL
